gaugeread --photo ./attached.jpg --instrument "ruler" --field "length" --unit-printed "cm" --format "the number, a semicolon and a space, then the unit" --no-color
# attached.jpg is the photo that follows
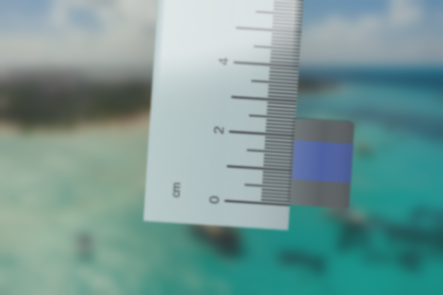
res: 2.5; cm
